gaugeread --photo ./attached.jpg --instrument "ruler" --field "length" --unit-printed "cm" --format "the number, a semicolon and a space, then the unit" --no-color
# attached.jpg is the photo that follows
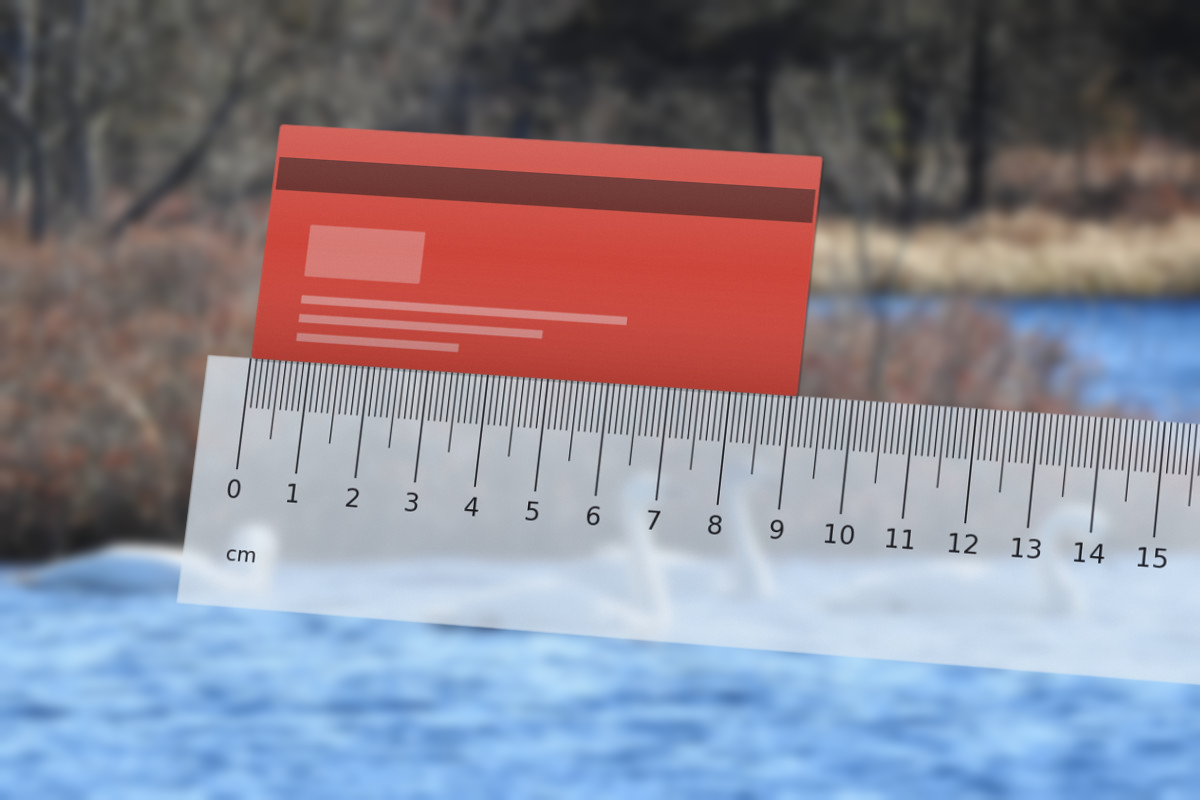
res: 9.1; cm
